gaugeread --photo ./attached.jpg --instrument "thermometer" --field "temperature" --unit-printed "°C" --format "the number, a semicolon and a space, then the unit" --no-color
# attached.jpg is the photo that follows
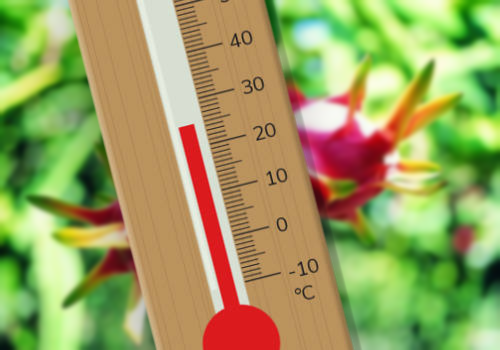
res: 25; °C
